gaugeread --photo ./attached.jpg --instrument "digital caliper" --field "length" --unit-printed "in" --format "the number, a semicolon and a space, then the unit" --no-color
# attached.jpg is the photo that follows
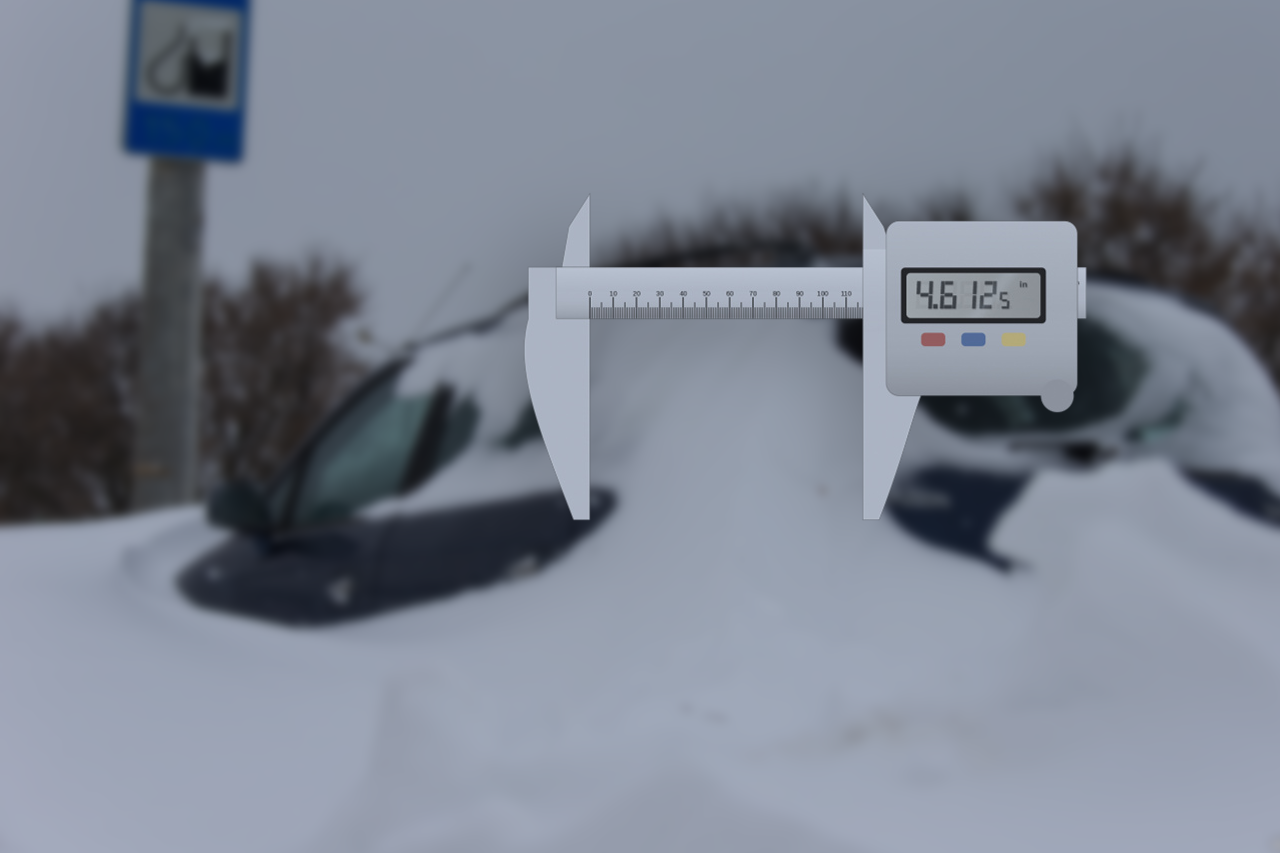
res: 4.6125; in
